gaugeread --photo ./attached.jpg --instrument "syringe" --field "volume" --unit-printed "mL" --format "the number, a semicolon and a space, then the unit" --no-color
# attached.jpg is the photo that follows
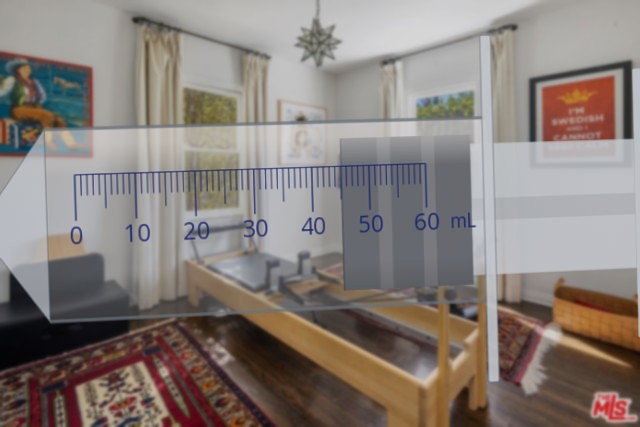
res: 45; mL
